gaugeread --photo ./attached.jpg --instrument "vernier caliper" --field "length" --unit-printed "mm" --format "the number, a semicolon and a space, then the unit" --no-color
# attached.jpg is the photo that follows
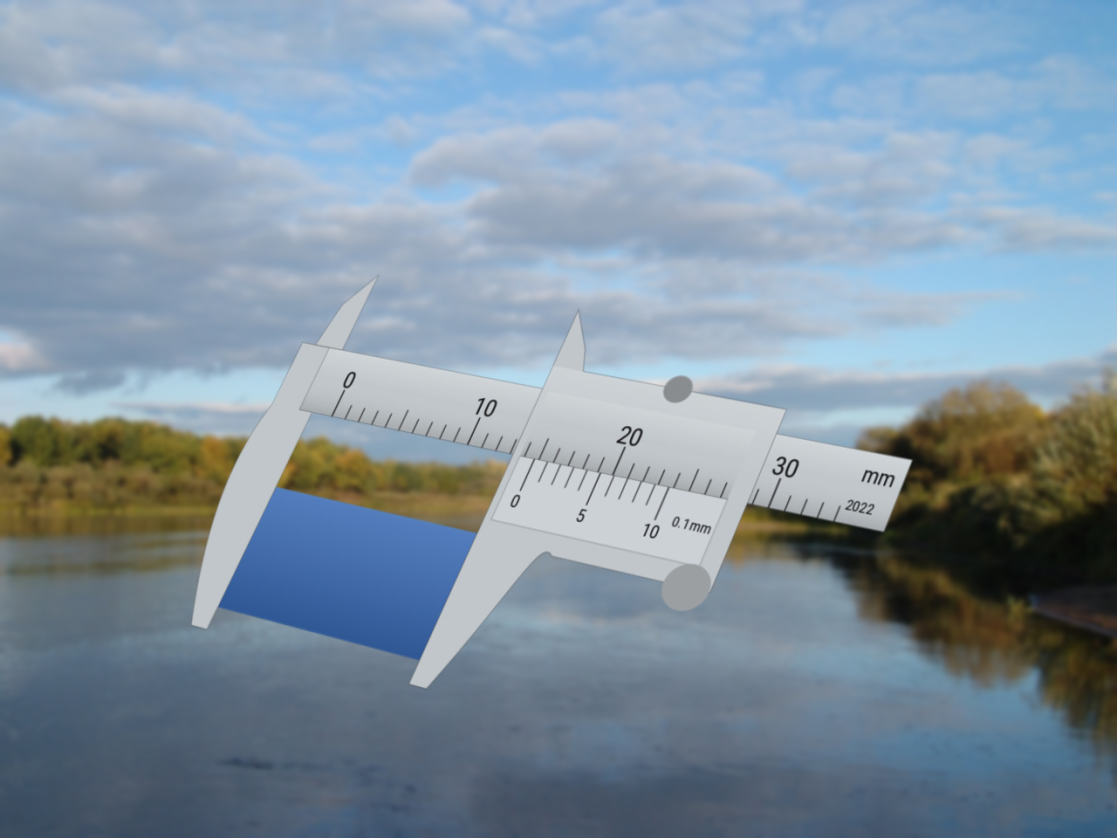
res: 14.7; mm
